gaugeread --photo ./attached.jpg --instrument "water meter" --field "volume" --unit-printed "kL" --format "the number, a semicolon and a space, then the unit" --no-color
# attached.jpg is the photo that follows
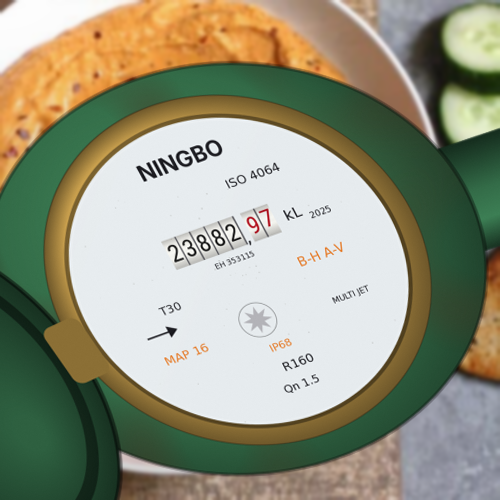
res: 23882.97; kL
